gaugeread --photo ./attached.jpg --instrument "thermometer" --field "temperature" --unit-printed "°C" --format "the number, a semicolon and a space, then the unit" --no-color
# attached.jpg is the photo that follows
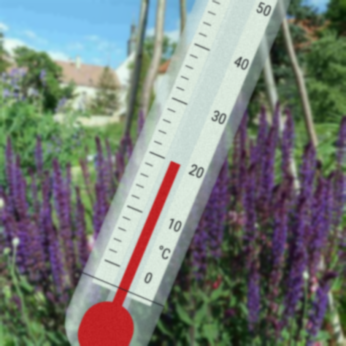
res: 20; °C
